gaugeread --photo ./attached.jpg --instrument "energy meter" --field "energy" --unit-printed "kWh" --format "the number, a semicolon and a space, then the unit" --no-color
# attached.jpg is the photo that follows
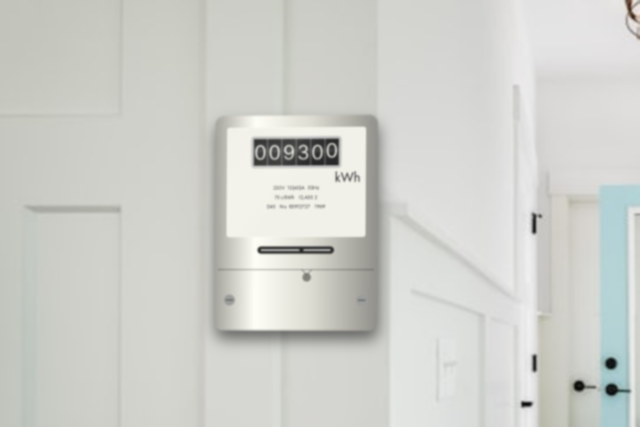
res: 9300; kWh
